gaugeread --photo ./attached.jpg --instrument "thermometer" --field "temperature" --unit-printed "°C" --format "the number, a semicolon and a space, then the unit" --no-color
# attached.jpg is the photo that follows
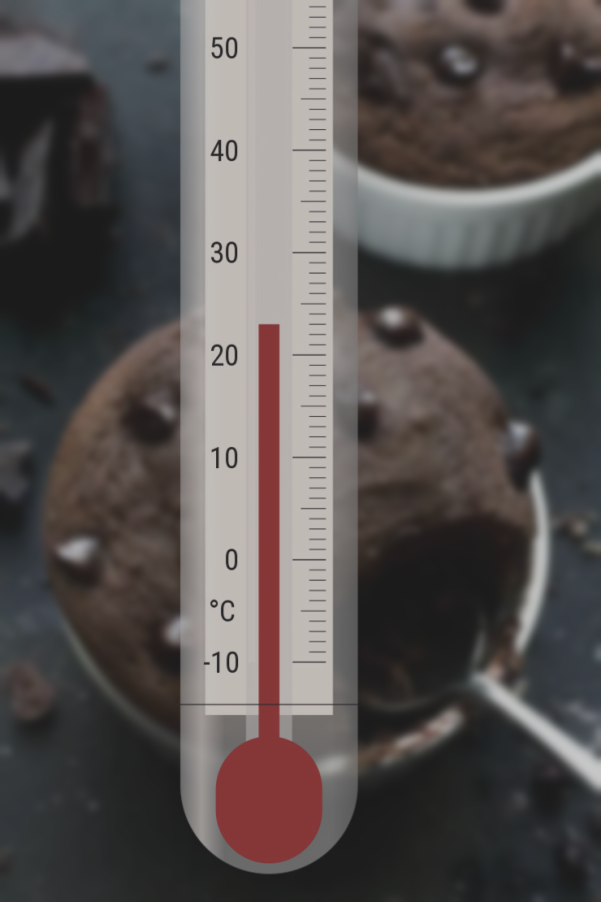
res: 23; °C
